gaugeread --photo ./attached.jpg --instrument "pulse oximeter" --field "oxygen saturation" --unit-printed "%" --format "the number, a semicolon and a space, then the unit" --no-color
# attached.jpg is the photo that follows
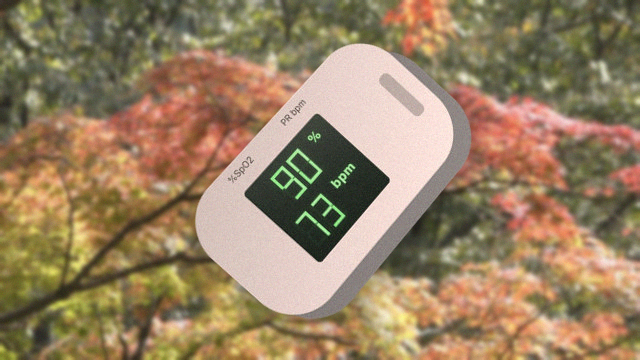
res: 90; %
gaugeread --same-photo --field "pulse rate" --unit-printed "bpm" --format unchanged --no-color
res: 73; bpm
